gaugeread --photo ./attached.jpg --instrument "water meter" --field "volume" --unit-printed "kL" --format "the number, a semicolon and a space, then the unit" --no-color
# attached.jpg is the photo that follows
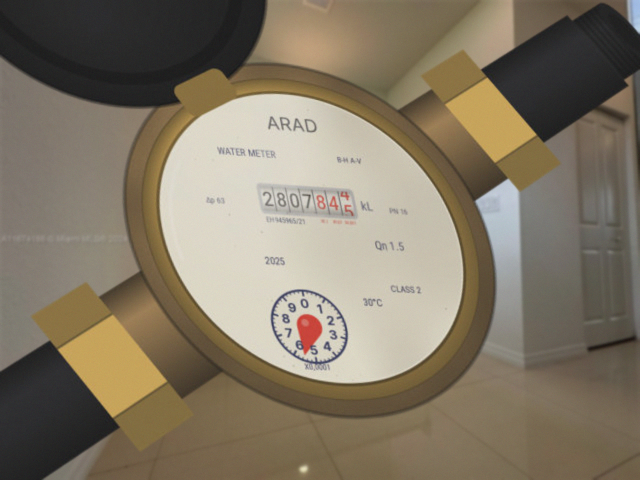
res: 2807.8445; kL
